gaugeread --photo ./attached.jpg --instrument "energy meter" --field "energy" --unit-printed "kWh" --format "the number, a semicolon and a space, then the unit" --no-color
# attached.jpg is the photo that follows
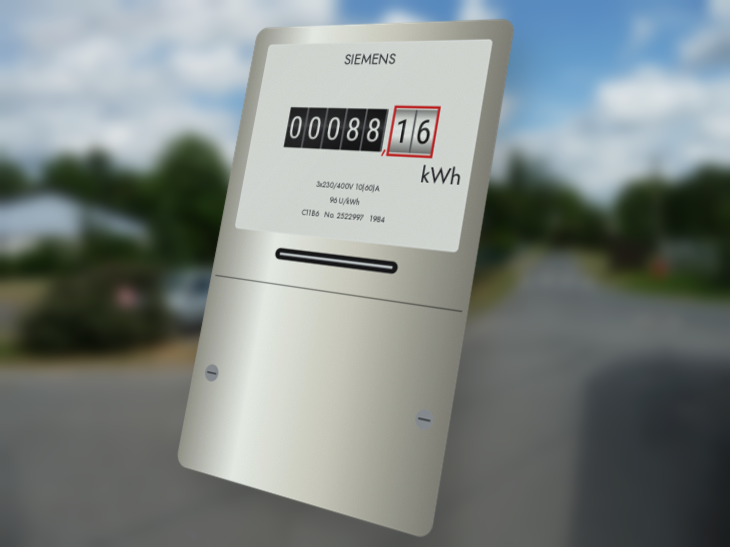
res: 88.16; kWh
